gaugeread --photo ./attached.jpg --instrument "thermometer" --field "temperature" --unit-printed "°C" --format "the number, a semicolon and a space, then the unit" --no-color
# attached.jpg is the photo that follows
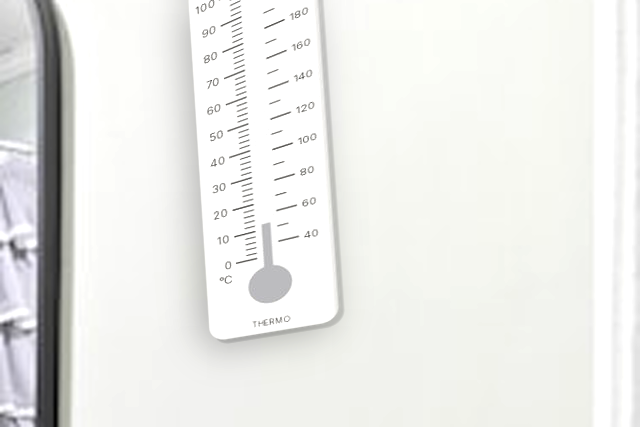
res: 12; °C
